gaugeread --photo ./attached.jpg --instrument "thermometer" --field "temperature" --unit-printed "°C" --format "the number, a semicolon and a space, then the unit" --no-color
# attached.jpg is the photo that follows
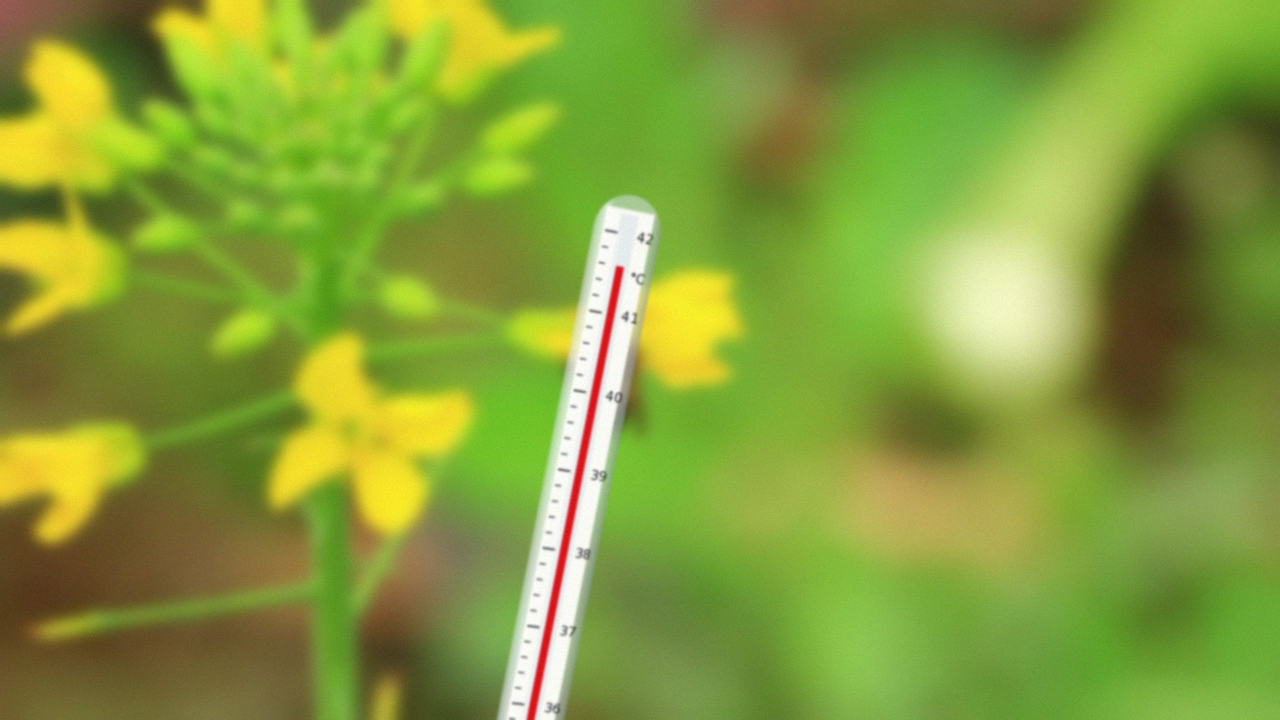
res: 41.6; °C
